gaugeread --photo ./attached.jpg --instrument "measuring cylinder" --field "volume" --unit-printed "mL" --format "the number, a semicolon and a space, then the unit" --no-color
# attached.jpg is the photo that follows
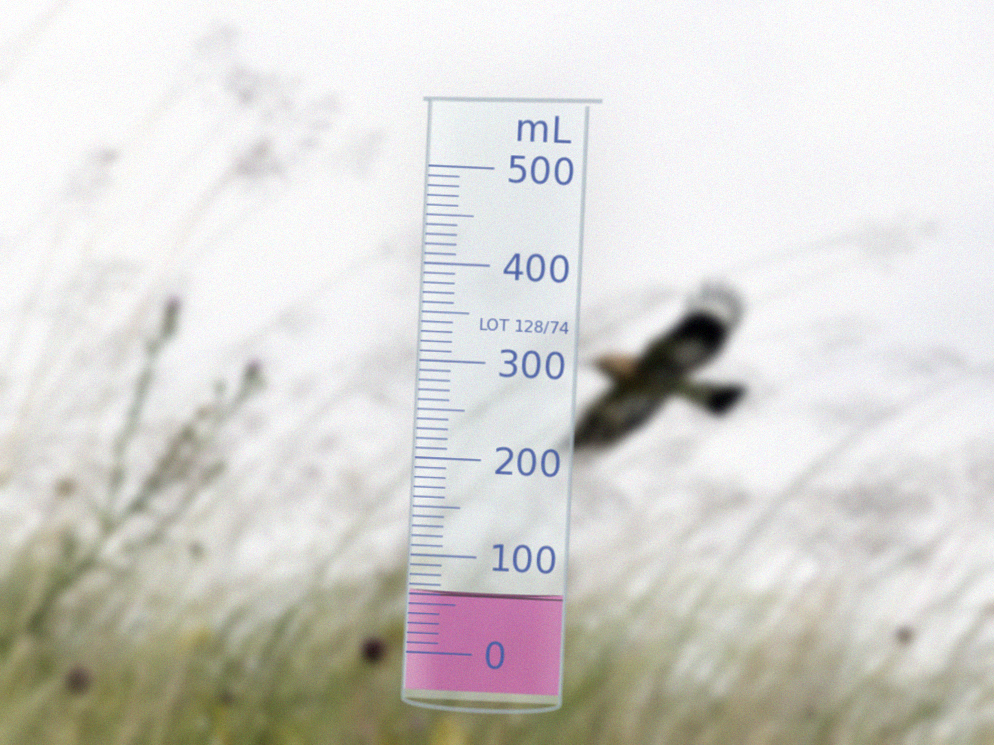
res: 60; mL
